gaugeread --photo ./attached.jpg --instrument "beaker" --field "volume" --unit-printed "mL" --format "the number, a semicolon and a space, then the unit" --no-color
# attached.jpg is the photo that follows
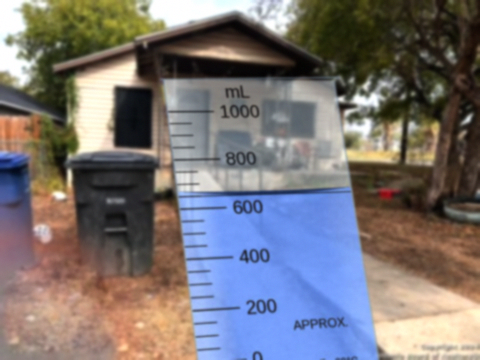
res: 650; mL
